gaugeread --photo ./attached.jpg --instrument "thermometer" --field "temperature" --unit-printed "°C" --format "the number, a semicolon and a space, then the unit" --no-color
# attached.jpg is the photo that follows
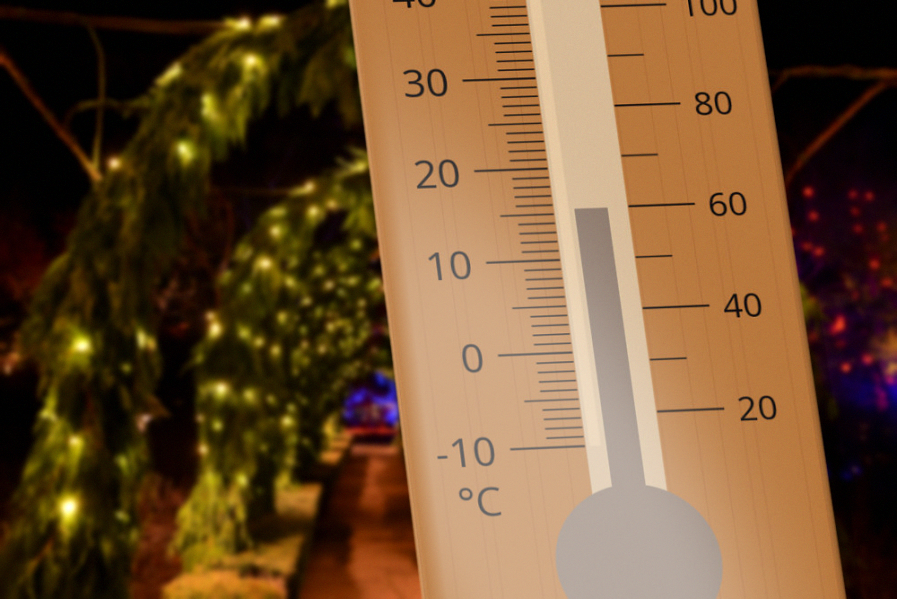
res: 15.5; °C
